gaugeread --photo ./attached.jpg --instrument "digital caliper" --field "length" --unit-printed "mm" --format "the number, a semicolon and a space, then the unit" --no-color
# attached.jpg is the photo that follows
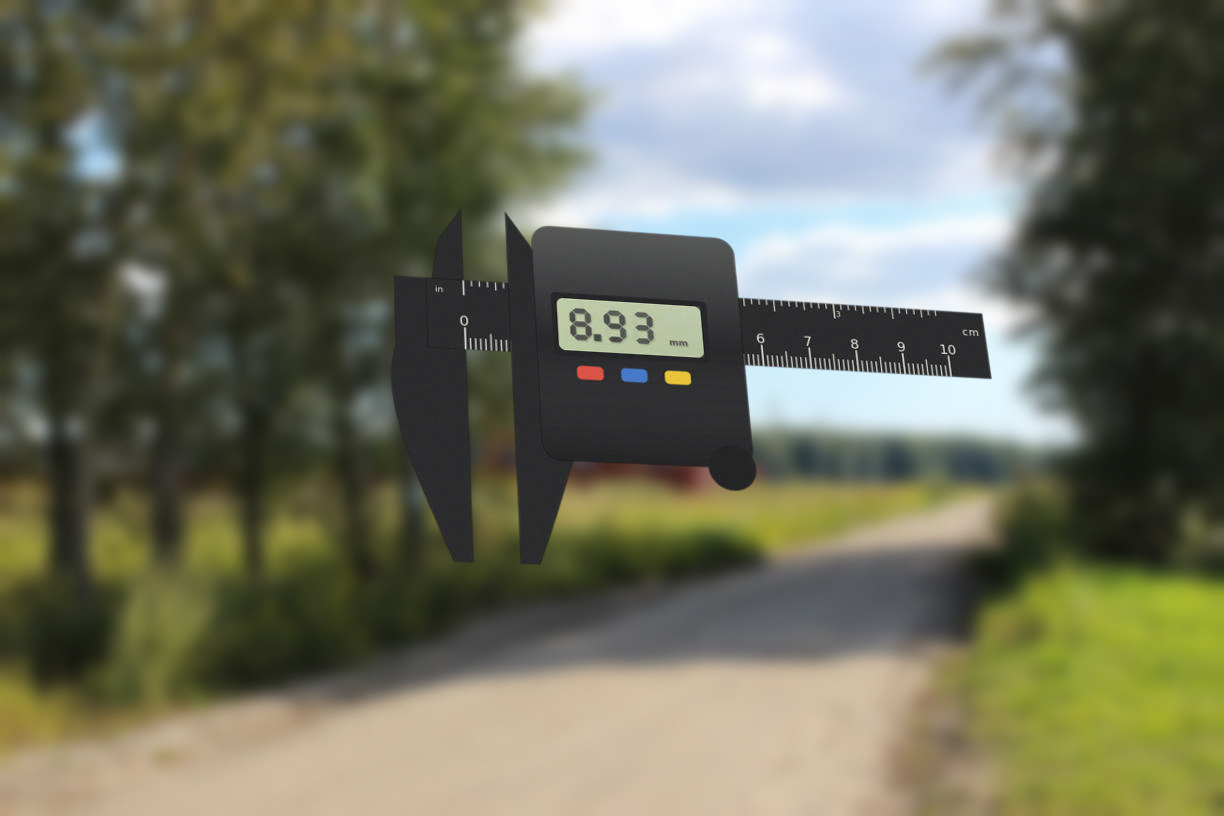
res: 8.93; mm
